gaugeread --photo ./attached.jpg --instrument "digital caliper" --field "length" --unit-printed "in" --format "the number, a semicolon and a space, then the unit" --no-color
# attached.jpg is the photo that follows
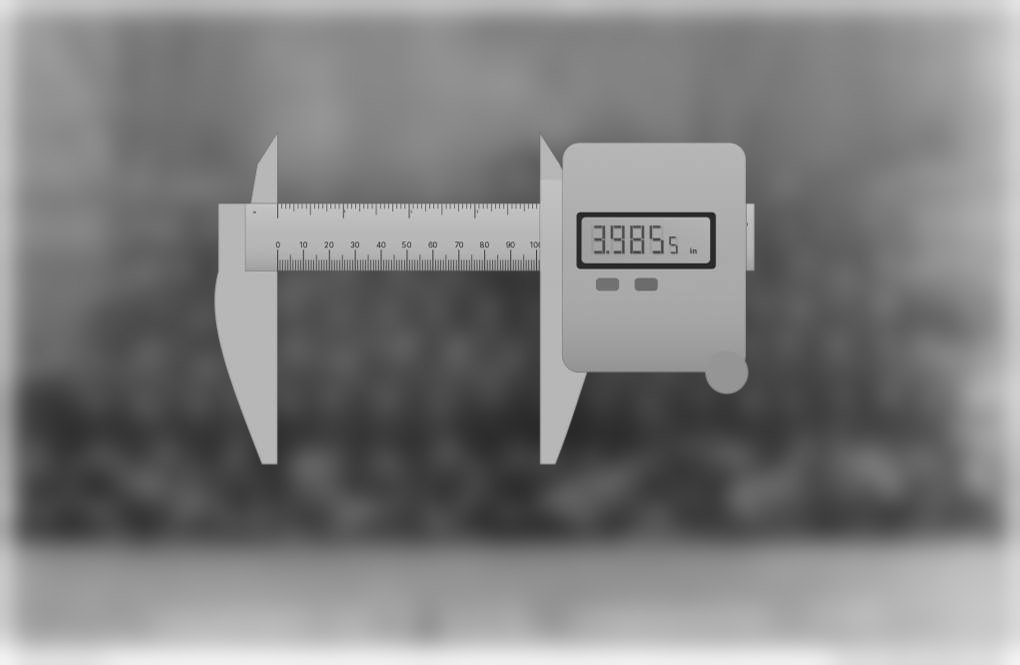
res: 3.9855; in
